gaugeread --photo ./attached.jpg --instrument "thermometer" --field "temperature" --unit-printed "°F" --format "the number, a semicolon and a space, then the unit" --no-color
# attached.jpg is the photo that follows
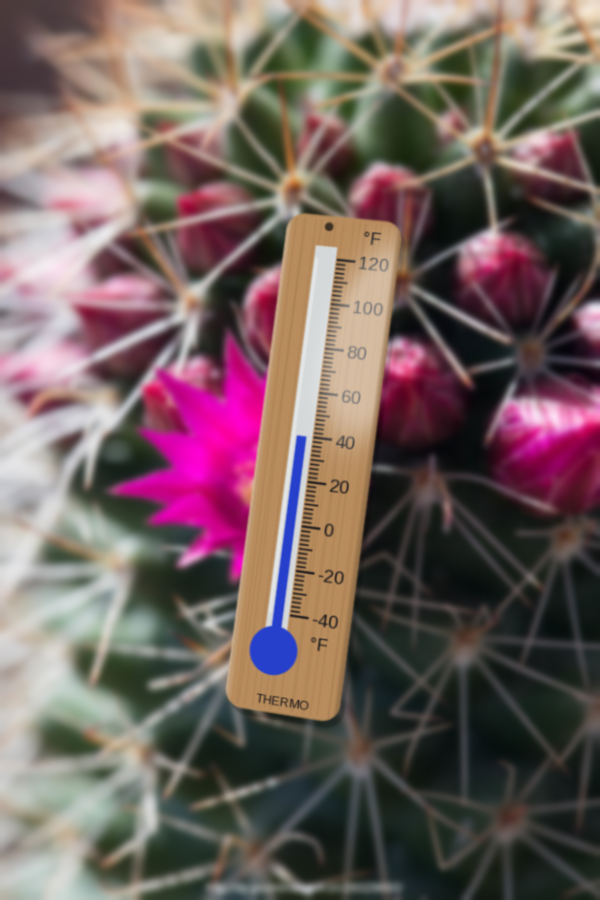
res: 40; °F
